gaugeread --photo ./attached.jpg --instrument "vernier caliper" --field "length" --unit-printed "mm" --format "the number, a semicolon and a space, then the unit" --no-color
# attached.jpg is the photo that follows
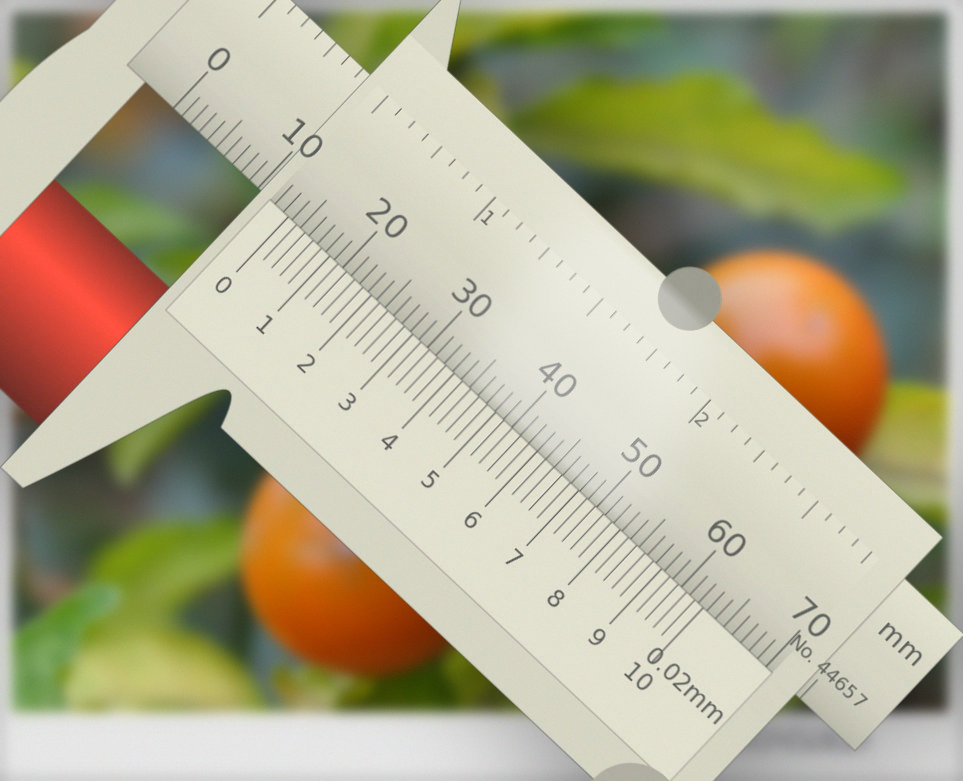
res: 13.6; mm
